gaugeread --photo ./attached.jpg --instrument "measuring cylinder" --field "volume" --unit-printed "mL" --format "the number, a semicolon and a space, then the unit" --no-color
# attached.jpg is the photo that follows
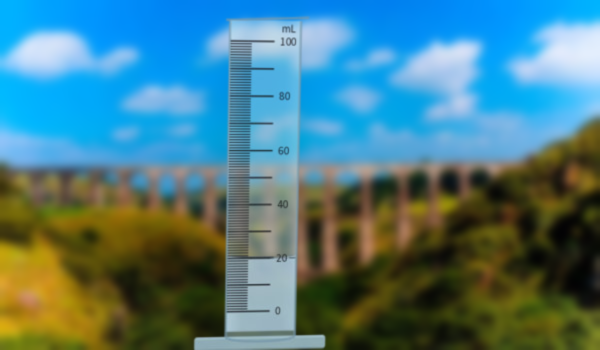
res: 20; mL
